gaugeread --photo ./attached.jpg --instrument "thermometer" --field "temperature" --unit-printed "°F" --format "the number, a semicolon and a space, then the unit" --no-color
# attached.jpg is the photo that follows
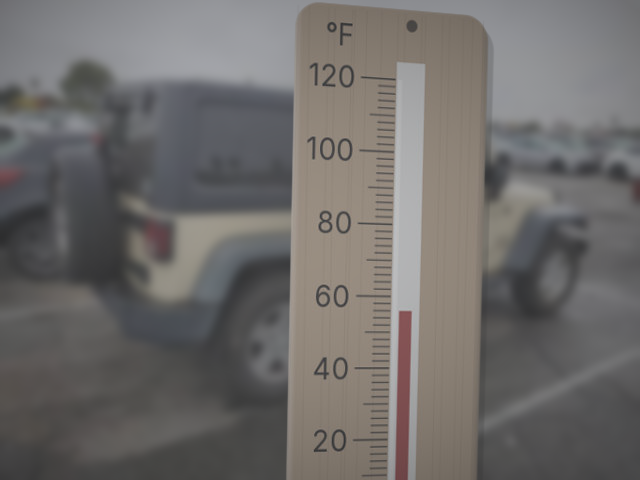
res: 56; °F
